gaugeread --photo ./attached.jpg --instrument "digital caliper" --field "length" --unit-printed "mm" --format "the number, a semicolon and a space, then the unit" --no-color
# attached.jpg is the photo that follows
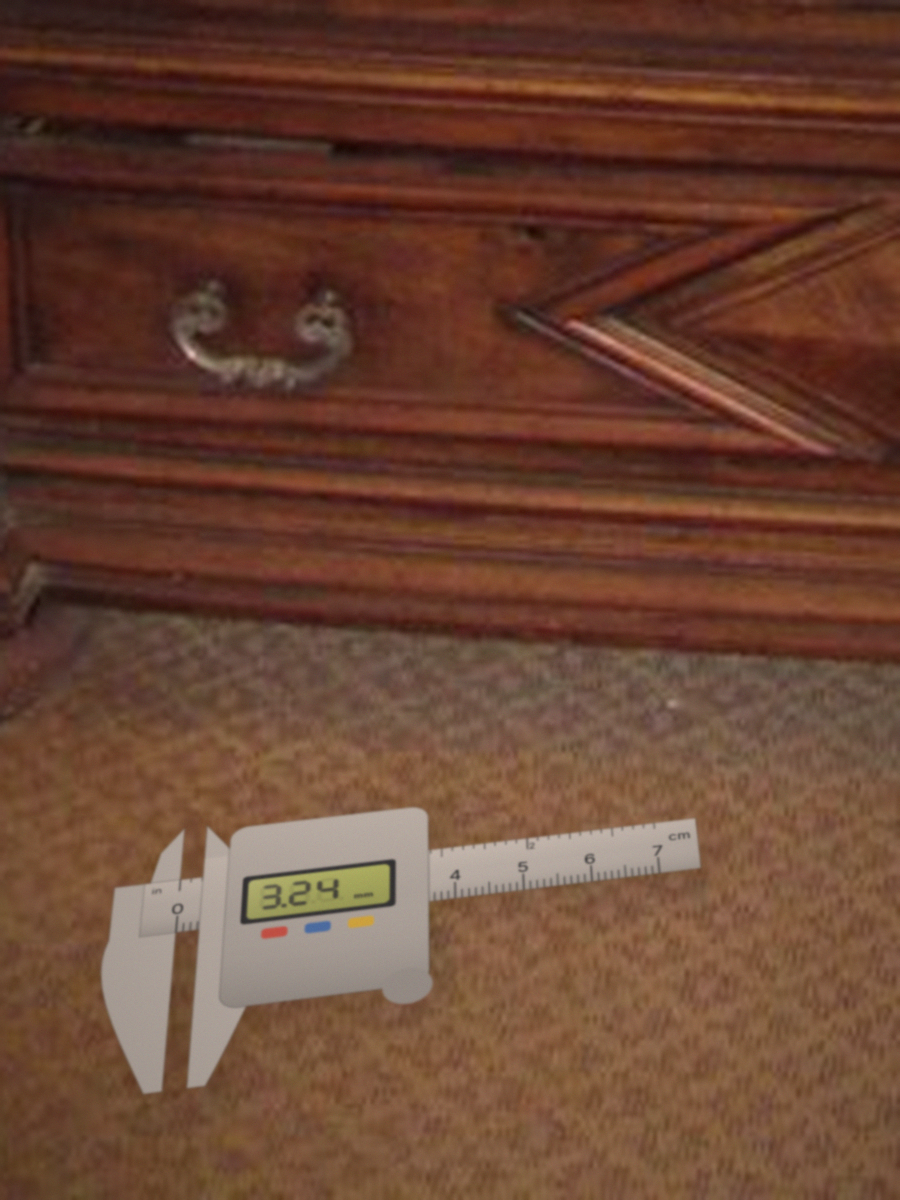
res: 3.24; mm
